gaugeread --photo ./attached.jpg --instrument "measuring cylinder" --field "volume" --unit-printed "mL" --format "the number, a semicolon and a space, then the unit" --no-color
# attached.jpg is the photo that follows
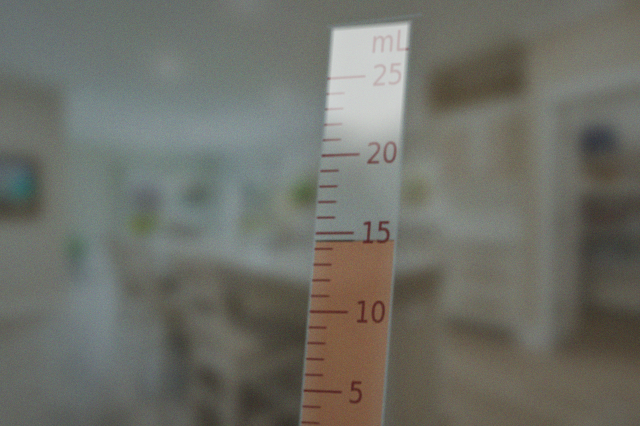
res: 14.5; mL
